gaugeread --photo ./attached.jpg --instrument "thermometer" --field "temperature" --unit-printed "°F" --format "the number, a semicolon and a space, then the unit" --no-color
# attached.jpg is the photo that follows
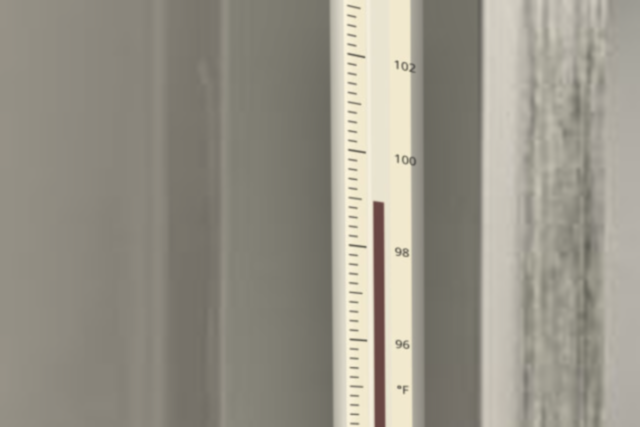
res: 99; °F
